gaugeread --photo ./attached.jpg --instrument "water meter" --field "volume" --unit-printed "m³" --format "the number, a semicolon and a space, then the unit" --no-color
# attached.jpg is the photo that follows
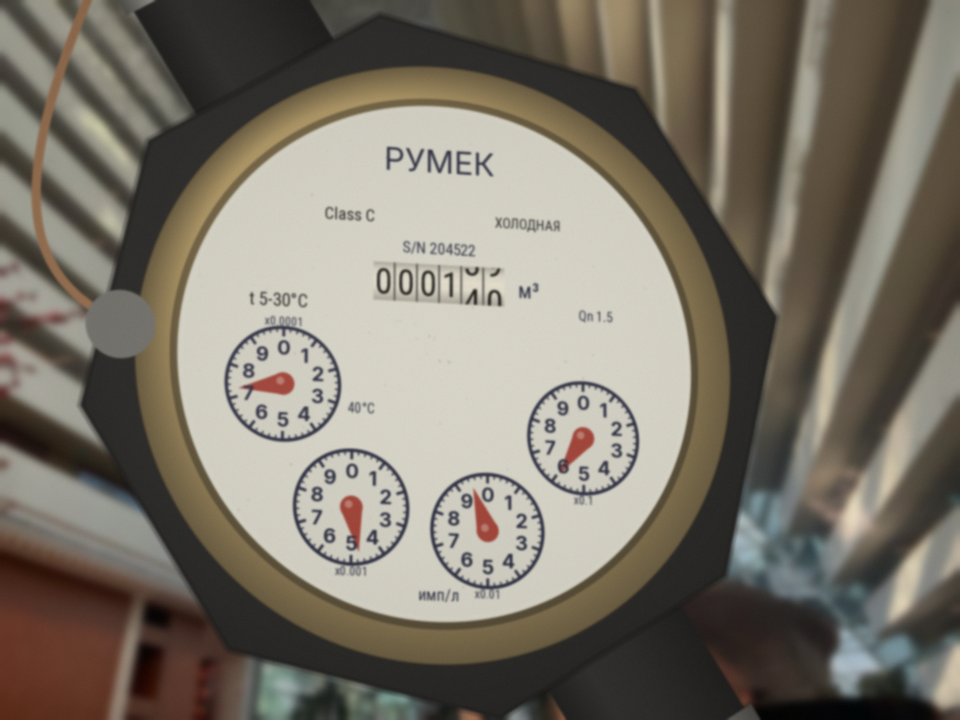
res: 139.5947; m³
